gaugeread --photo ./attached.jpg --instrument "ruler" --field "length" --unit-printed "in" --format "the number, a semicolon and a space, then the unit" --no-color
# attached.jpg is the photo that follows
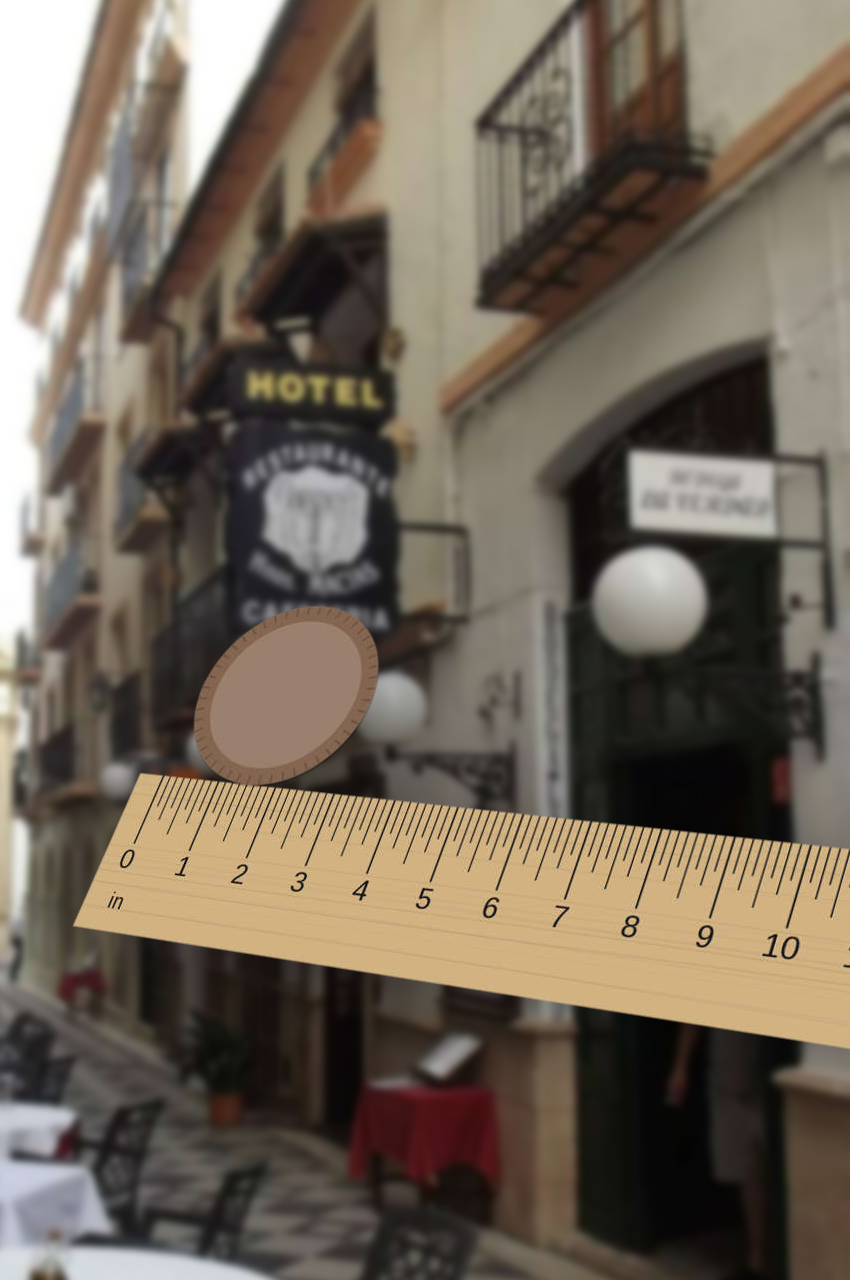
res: 3; in
